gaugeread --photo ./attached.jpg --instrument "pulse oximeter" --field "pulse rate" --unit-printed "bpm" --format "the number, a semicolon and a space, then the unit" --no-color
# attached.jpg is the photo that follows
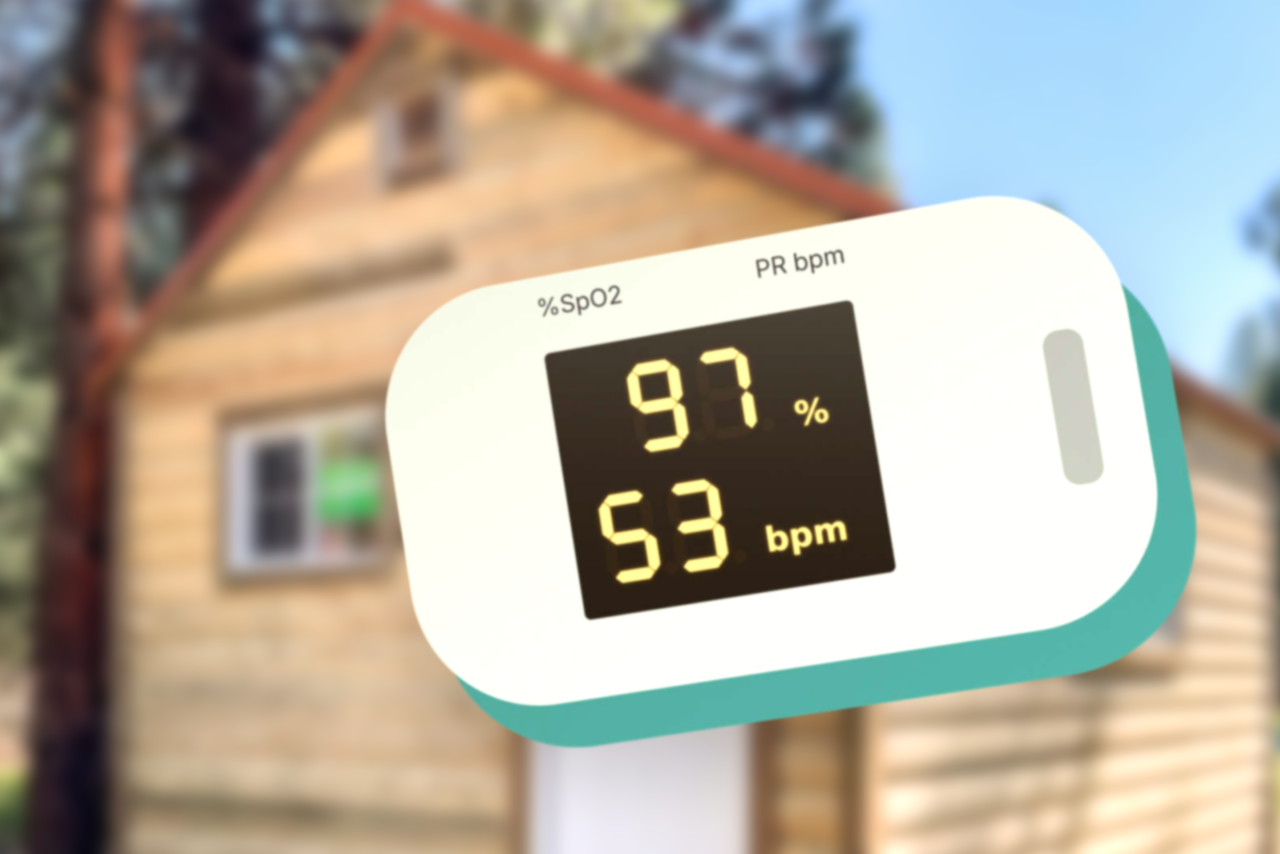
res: 53; bpm
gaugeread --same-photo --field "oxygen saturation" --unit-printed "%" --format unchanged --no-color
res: 97; %
